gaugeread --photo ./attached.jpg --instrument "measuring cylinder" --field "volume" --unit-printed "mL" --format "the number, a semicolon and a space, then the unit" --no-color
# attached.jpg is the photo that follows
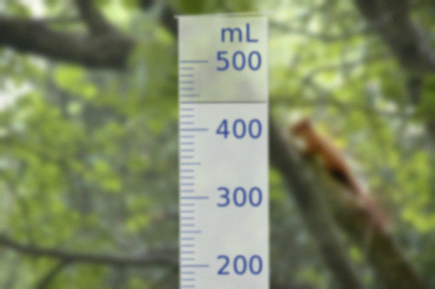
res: 440; mL
